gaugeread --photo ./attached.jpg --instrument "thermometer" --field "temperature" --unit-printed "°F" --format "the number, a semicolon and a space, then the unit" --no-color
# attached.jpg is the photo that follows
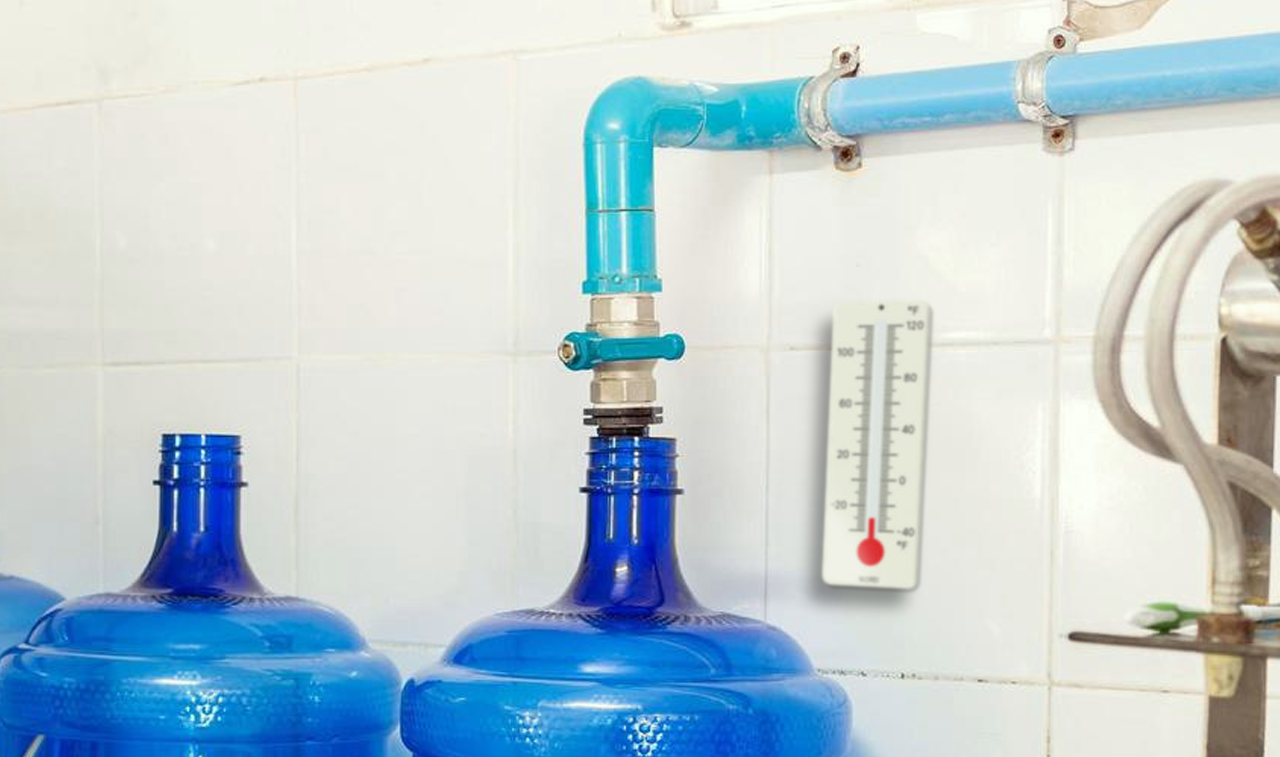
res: -30; °F
